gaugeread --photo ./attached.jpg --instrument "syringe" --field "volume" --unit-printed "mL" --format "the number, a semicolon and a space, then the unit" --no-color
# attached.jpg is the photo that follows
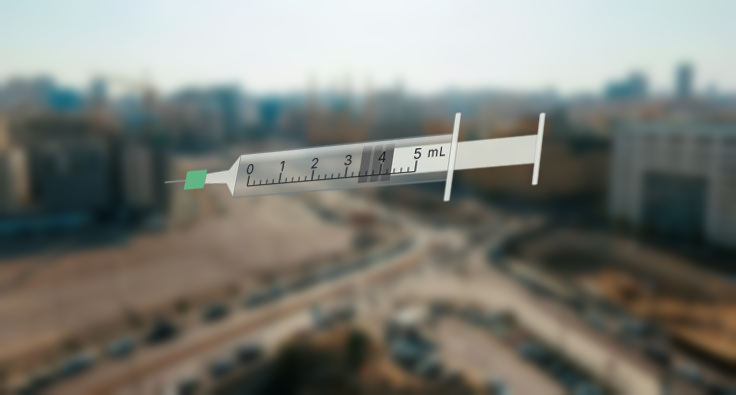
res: 3.4; mL
